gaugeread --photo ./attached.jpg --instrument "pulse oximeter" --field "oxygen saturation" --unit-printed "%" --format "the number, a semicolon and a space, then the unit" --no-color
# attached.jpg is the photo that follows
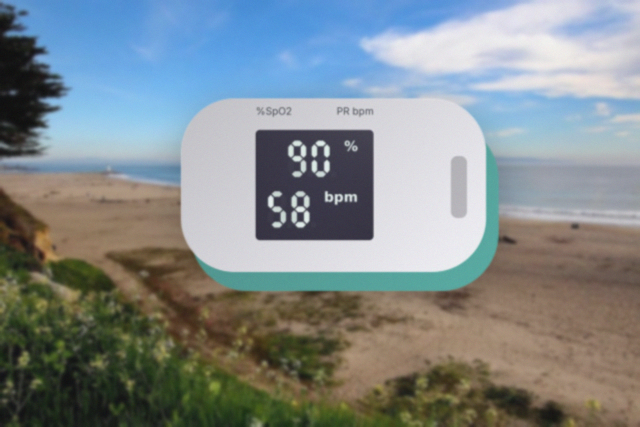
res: 90; %
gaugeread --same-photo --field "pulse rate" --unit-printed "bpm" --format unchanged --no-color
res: 58; bpm
